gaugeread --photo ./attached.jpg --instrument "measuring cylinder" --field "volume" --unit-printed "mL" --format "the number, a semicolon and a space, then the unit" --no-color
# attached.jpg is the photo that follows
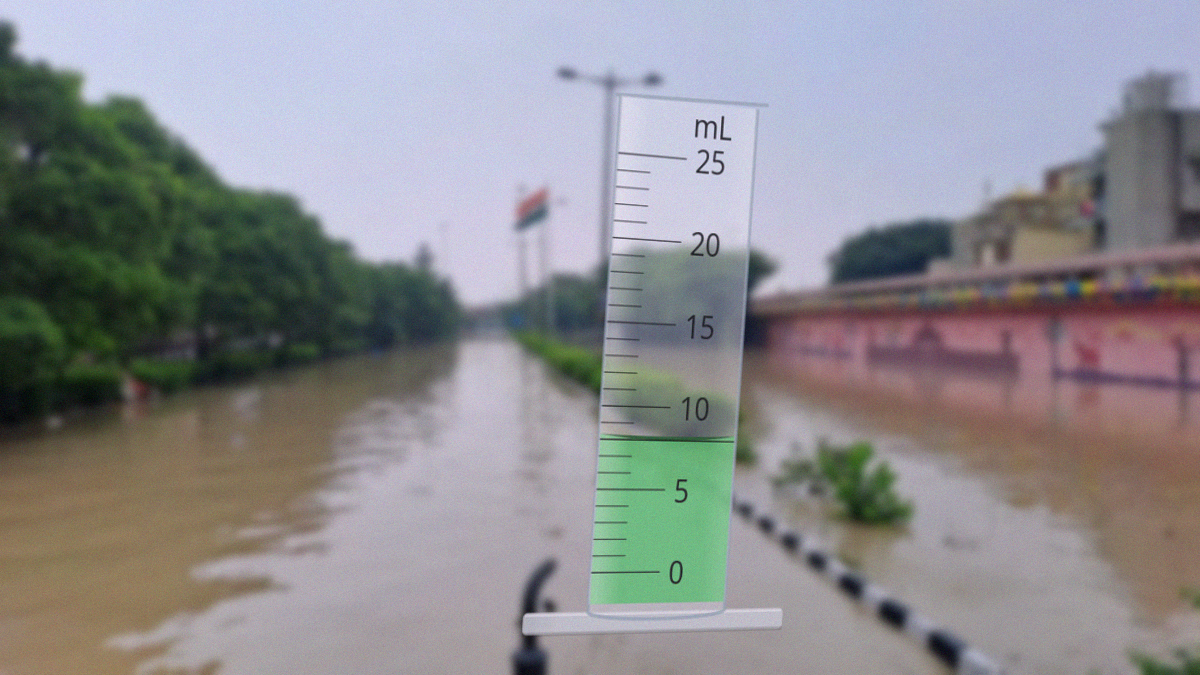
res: 8; mL
